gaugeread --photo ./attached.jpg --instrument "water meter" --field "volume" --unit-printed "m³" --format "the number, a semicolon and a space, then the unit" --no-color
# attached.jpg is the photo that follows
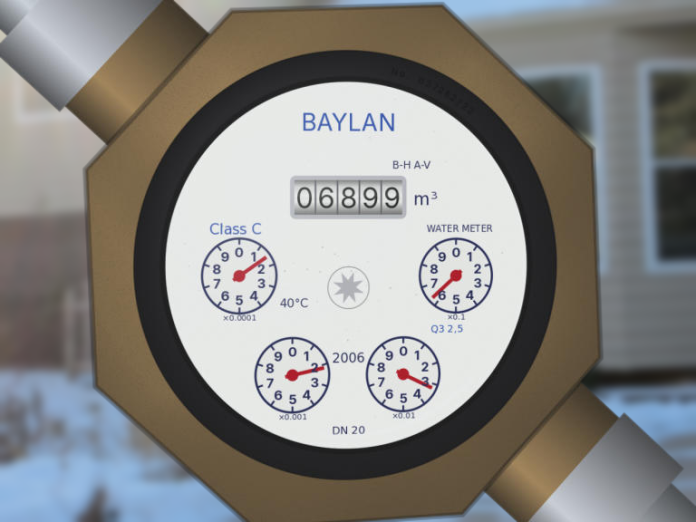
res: 6899.6321; m³
